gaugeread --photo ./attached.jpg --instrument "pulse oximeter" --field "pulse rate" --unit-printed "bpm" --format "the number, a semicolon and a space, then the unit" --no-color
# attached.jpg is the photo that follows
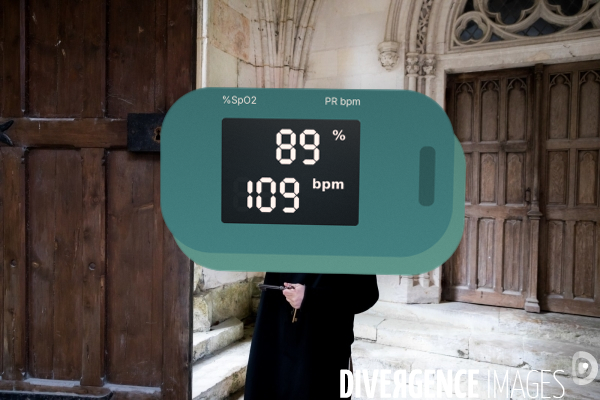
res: 109; bpm
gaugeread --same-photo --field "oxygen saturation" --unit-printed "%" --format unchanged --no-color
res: 89; %
